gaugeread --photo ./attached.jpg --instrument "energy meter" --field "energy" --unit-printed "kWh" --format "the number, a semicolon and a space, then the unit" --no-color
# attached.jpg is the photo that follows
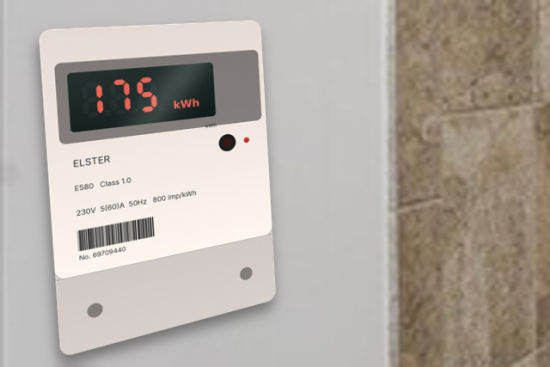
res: 175; kWh
